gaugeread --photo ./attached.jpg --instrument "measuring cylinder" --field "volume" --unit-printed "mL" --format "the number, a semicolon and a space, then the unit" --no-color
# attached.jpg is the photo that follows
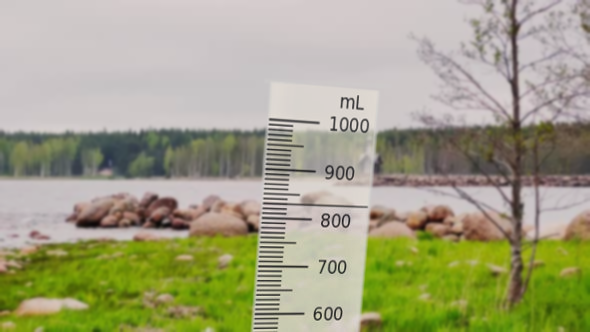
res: 830; mL
